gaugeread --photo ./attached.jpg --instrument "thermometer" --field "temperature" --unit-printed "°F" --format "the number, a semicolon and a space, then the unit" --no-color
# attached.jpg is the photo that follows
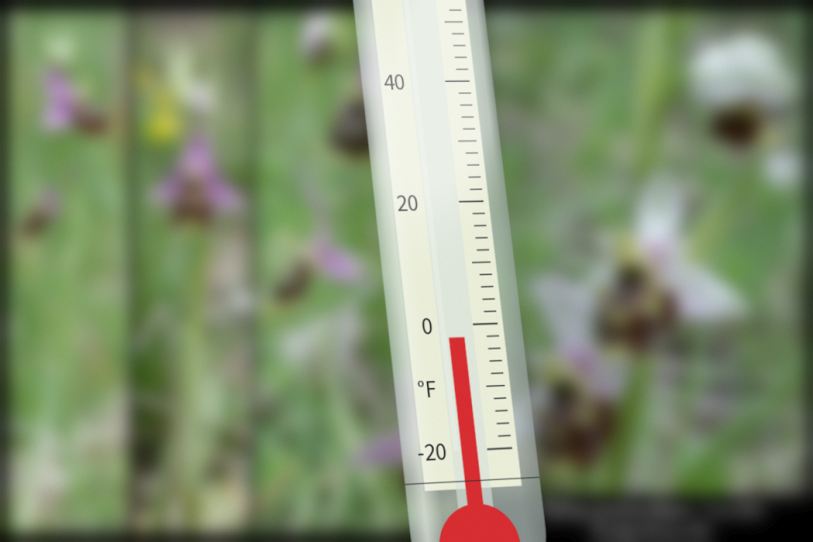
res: -2; °F
